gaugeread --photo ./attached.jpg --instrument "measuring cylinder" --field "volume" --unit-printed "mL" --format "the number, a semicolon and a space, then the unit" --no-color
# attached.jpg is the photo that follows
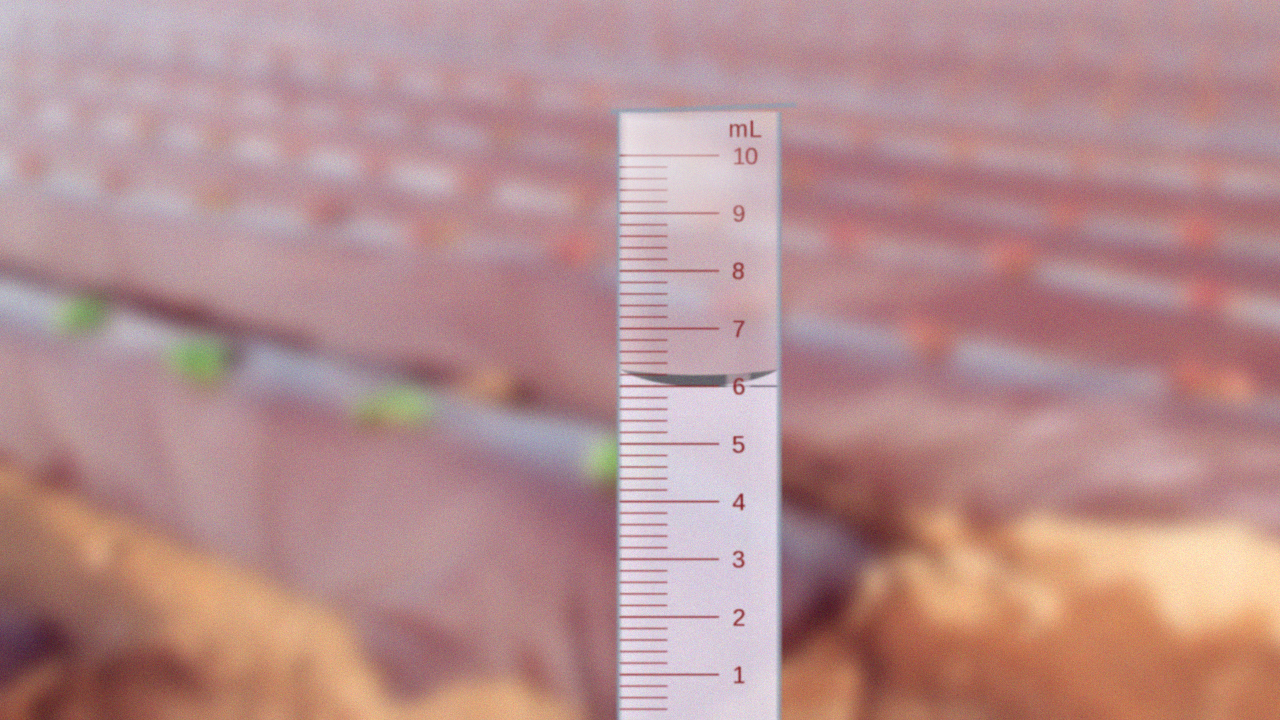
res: 6; mL
